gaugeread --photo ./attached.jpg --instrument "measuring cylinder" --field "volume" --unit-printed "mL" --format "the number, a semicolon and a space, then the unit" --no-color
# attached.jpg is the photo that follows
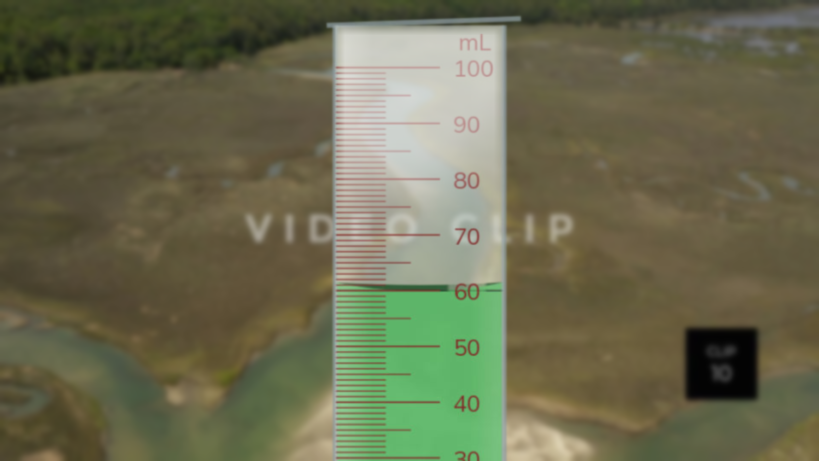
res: 60; mL
